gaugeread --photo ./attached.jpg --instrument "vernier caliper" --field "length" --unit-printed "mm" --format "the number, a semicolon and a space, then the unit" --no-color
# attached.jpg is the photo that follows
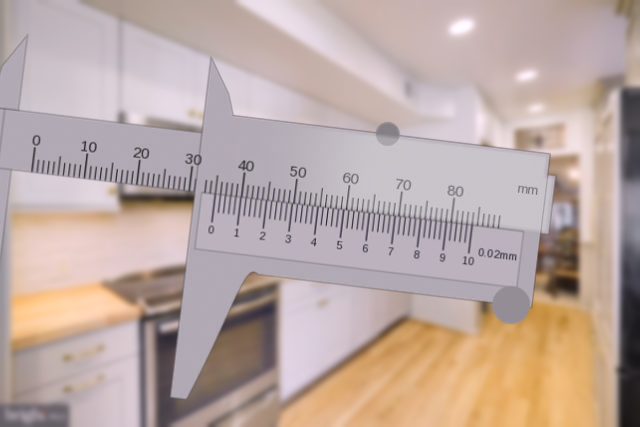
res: 35.0; mm
